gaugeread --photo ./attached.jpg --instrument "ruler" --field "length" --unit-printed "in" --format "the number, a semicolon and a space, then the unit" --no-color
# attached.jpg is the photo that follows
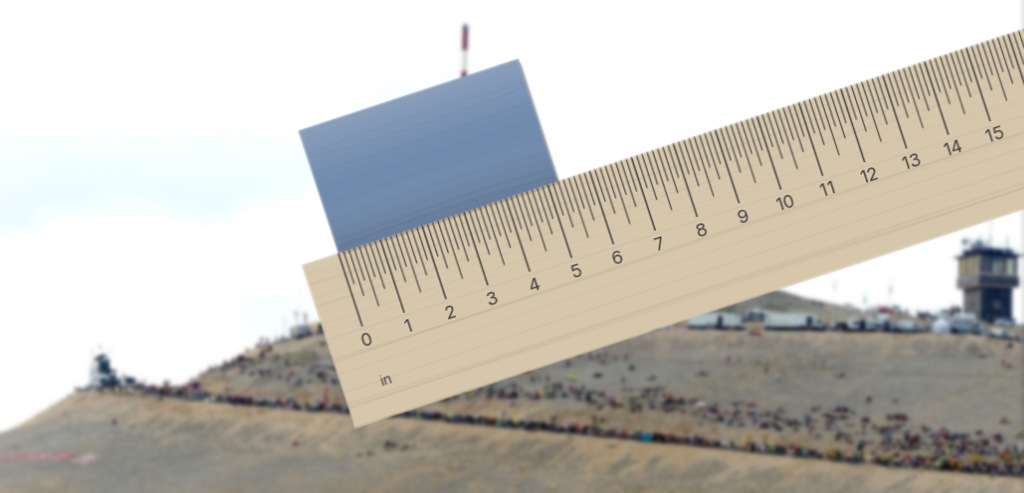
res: 5.25; in
